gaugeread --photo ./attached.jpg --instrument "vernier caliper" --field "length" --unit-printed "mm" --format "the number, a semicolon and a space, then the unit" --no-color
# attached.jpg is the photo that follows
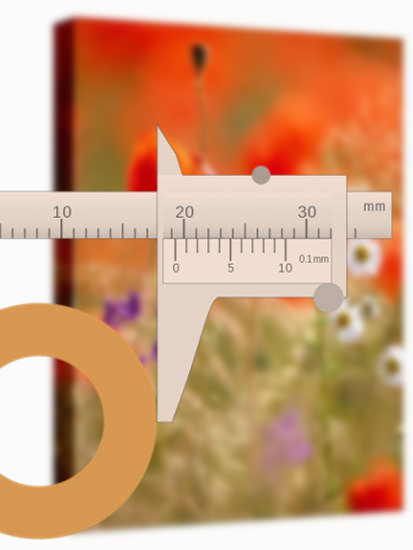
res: 19.3; mm
